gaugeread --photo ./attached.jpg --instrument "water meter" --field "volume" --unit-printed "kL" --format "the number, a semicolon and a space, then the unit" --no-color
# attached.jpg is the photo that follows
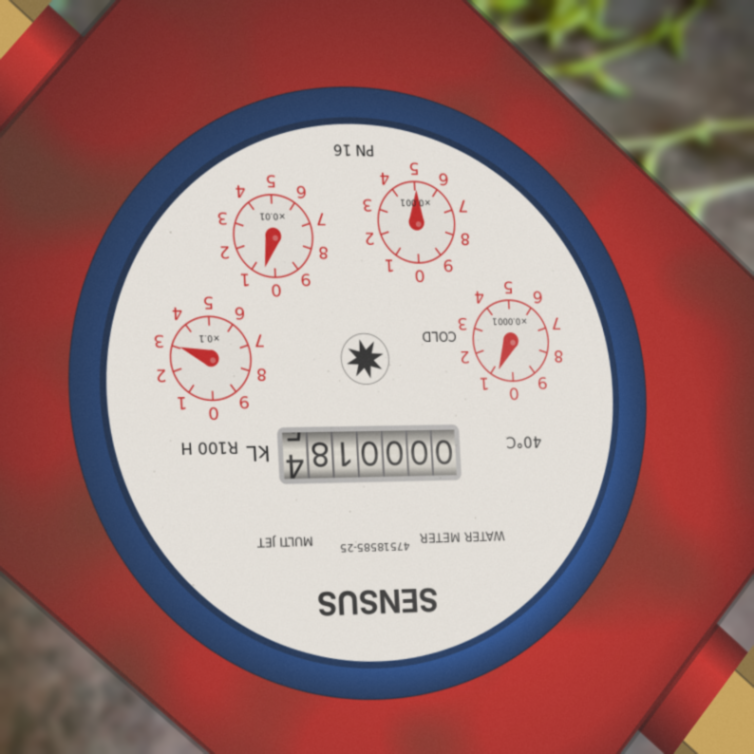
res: 184.3050; kL
